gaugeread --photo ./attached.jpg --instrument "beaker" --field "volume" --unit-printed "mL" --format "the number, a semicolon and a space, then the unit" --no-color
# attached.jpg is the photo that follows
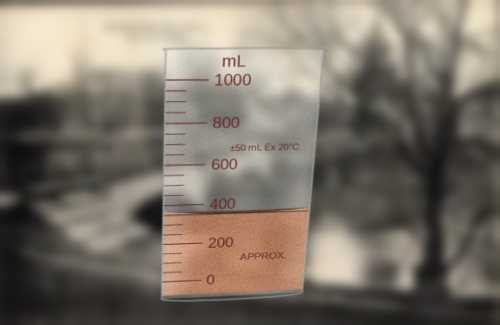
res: 350; mL
